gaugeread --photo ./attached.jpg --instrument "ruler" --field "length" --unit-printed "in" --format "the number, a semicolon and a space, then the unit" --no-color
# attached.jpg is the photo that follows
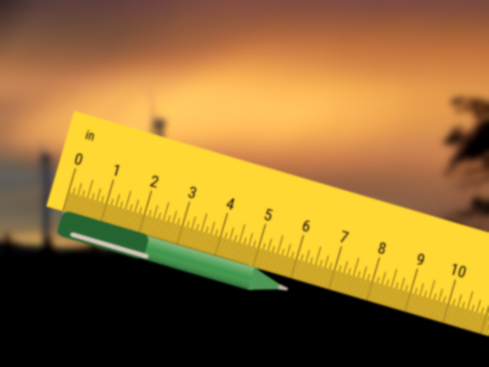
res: 6; in
